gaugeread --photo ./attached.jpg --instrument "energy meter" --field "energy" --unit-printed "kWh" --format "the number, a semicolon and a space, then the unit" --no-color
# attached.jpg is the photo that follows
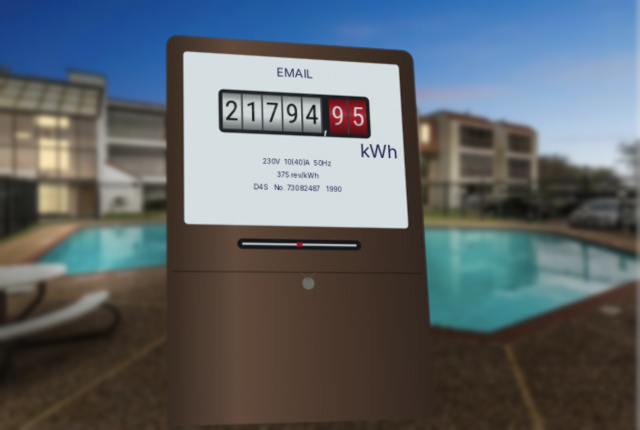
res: 21794.95; kWh
